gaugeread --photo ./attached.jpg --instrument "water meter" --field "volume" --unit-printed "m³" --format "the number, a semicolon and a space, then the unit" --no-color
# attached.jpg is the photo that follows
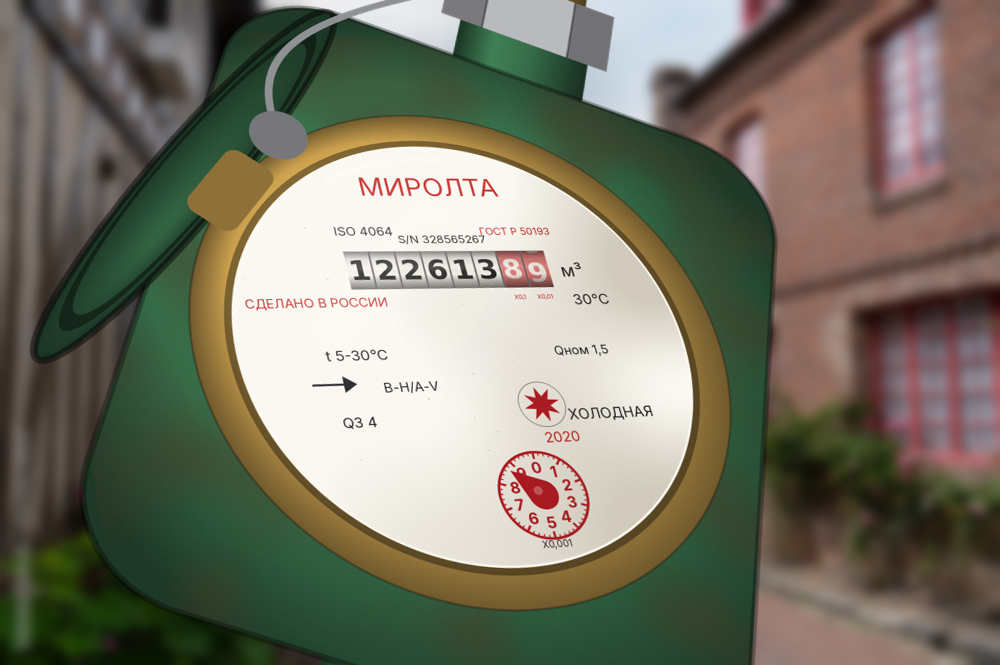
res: 122613.888; m³
